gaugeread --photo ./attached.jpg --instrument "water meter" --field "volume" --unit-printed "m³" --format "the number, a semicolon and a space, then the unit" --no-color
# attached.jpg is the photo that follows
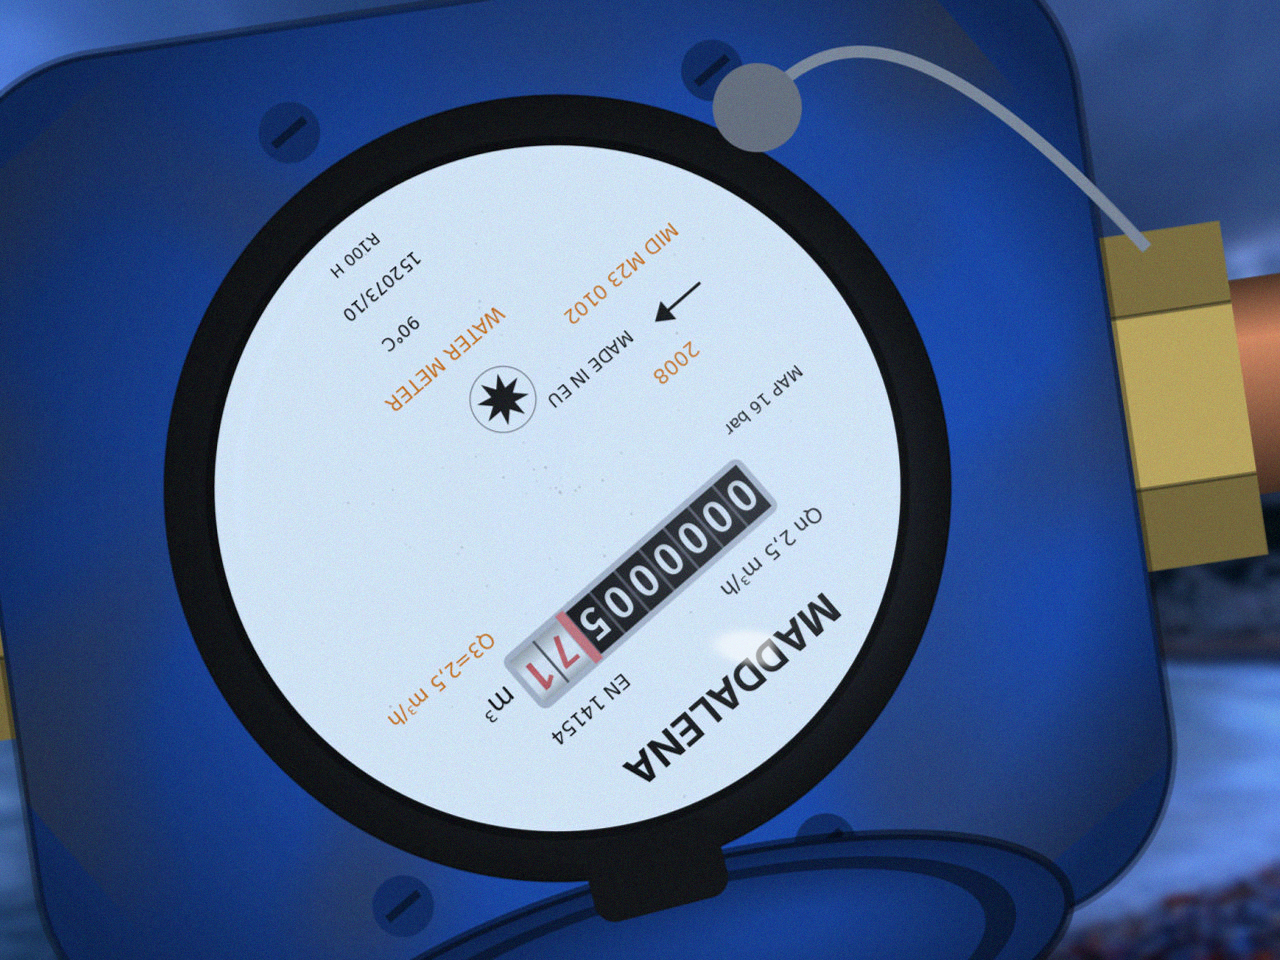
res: 5.71; m³
